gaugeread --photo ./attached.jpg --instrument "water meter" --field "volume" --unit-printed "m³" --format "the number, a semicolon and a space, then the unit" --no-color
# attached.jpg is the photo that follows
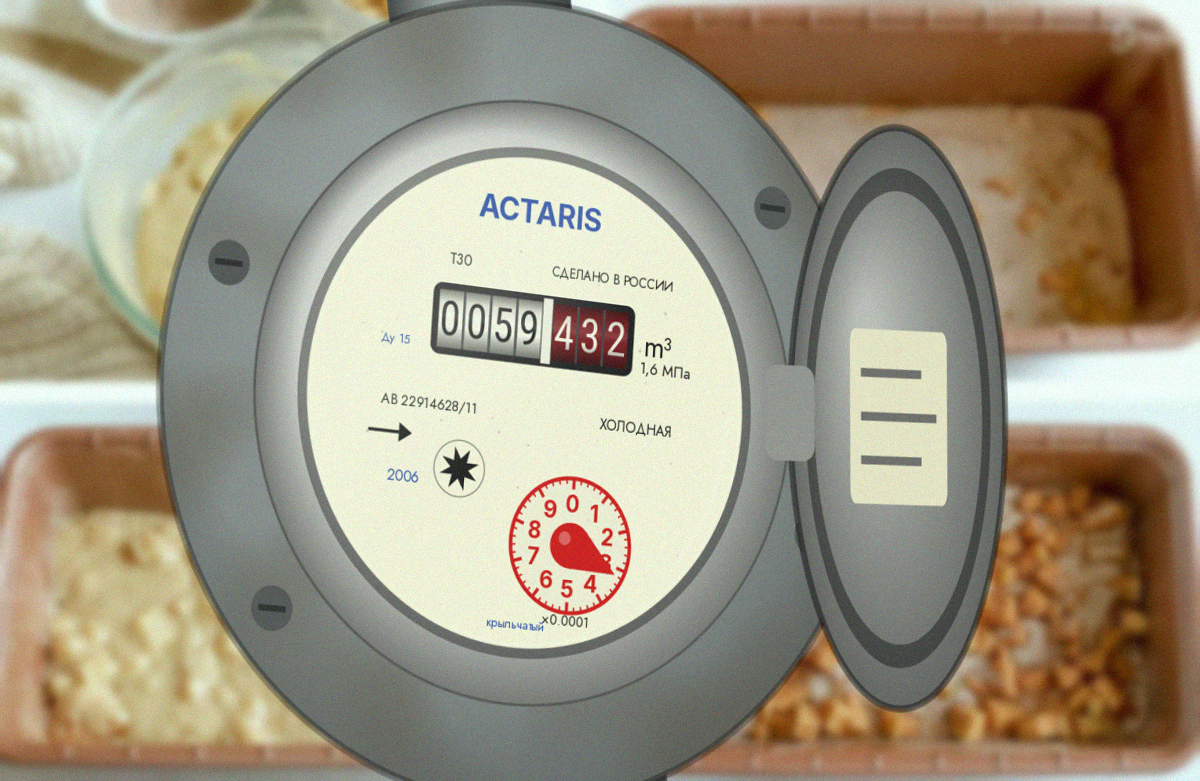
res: 59.4323; m³
